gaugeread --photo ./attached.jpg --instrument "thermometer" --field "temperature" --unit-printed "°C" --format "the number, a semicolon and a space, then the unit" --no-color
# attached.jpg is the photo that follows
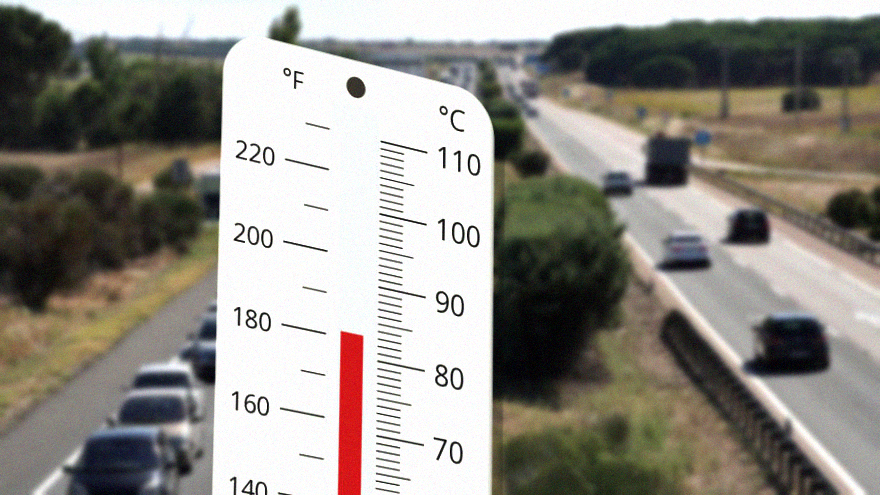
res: 83; °C
